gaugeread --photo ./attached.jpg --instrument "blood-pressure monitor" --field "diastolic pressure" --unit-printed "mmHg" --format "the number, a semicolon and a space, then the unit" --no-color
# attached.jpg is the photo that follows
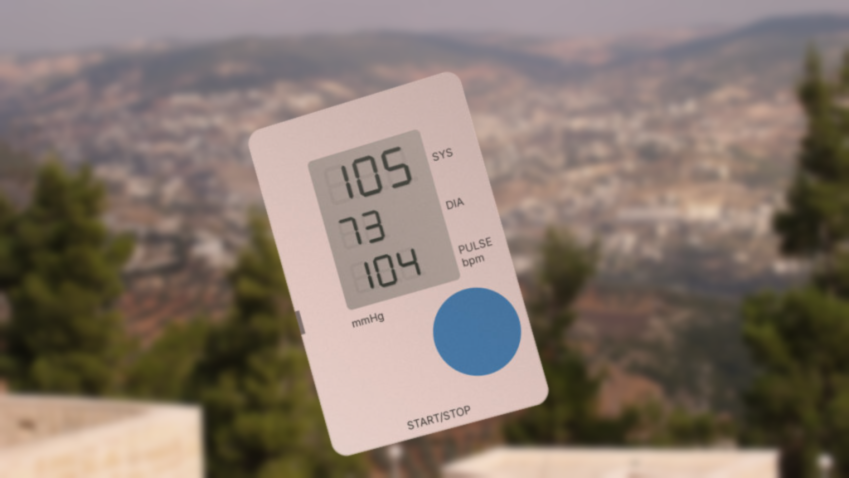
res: 73; mmHg
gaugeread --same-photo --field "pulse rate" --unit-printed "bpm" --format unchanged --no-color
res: 104; bpm
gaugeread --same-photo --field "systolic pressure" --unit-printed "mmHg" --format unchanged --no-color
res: 105; mmHg
